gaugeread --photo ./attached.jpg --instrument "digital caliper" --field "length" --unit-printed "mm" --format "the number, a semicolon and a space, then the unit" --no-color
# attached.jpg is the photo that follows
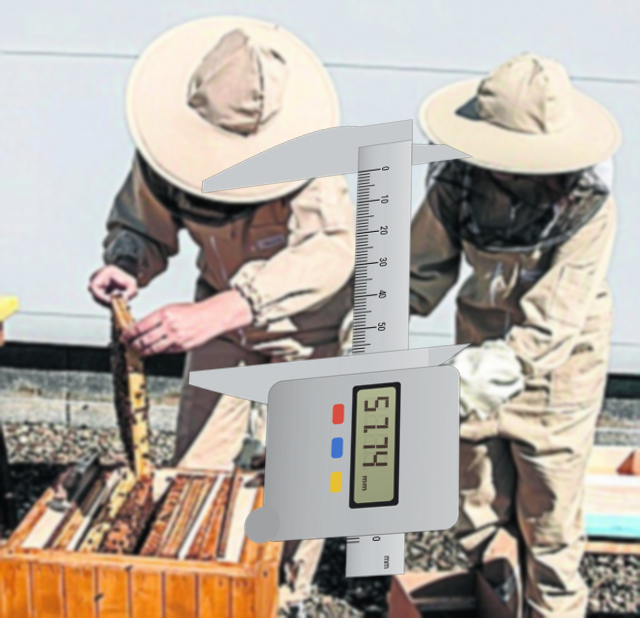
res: 57.74; mm
